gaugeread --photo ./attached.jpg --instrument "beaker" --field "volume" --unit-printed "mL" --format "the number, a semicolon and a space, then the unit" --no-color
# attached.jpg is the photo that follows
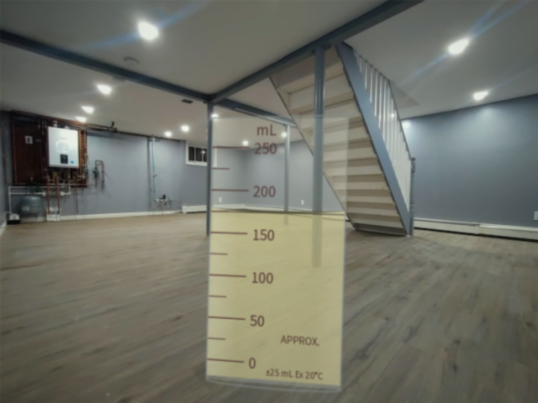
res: 175; mL
